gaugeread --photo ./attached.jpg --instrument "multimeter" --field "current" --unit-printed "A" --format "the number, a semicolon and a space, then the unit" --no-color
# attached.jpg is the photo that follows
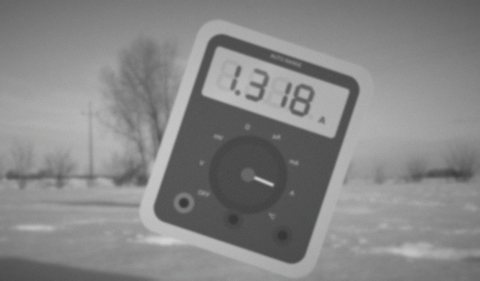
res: 1.318; A
